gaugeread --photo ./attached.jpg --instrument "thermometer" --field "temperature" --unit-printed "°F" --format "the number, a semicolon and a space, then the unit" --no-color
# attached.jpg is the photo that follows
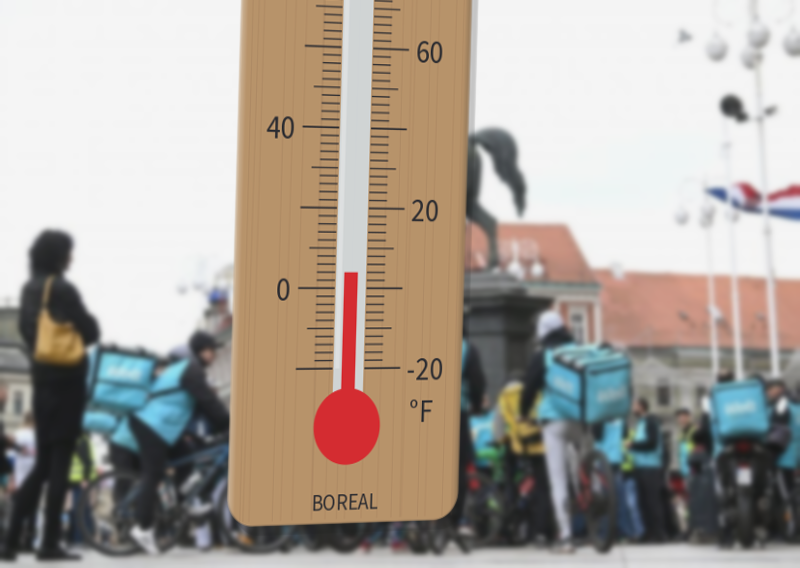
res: 4; °F
